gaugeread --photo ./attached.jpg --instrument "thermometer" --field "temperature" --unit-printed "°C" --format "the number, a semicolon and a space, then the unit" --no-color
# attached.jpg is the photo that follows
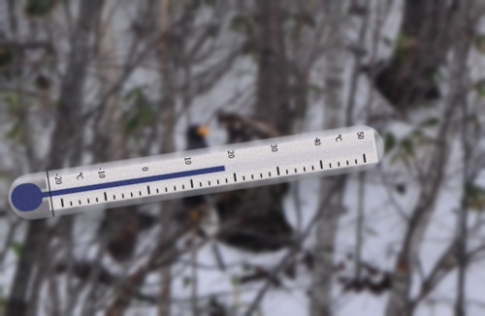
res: 18; °C
